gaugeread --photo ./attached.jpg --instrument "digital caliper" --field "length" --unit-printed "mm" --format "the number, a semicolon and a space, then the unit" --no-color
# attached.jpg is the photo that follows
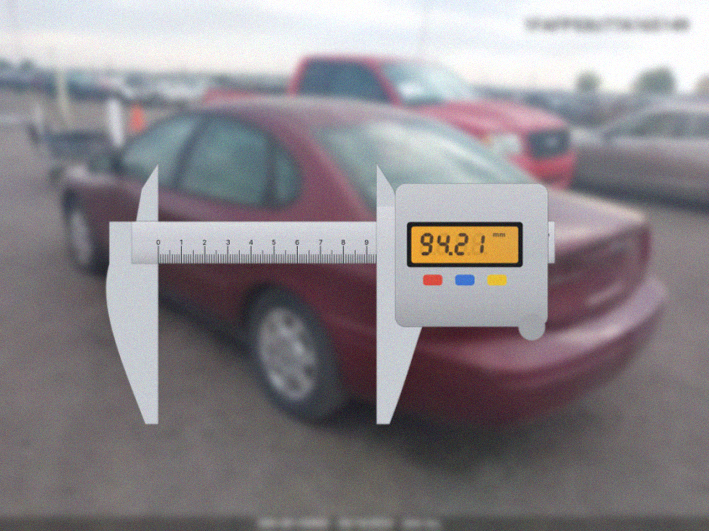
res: 94.21; mm
